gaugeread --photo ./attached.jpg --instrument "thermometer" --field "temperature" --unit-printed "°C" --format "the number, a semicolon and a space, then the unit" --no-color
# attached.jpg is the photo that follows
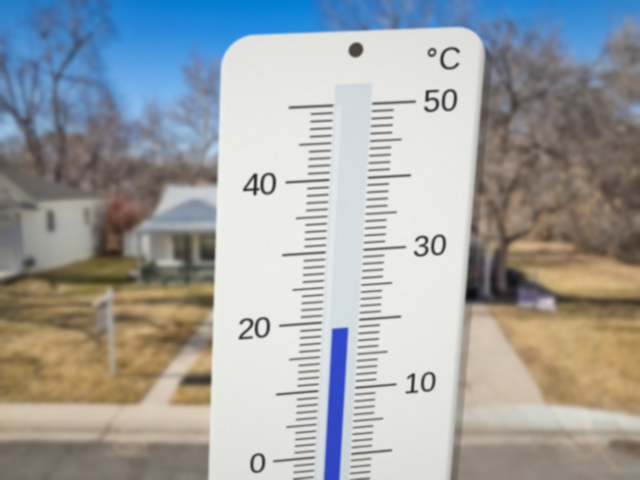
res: 19; °C
